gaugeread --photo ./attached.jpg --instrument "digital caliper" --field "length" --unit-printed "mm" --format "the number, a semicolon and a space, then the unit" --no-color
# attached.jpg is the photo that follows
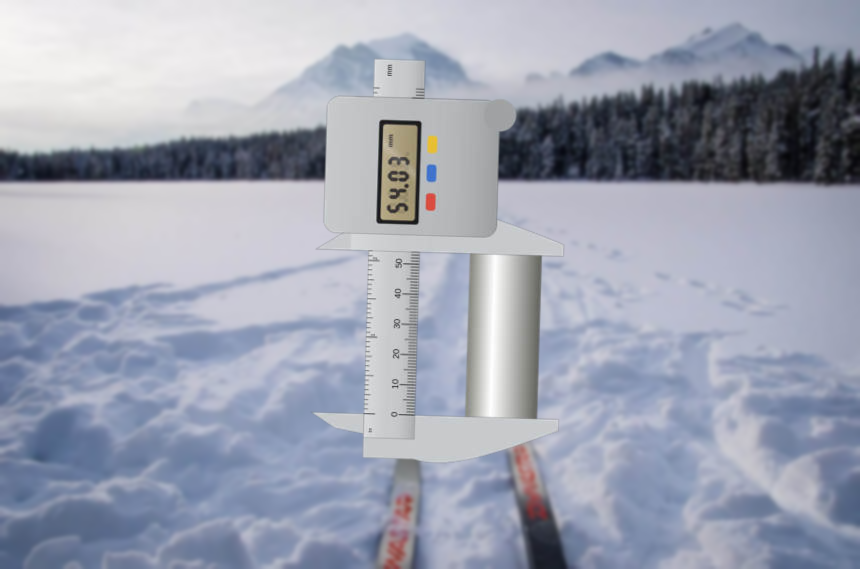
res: 54.03; mm
